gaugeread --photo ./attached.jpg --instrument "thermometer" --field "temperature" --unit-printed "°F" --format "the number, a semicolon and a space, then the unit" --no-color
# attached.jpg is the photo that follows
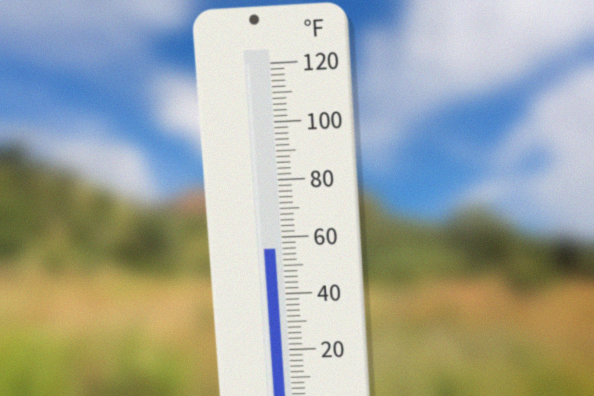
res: 56; °F
